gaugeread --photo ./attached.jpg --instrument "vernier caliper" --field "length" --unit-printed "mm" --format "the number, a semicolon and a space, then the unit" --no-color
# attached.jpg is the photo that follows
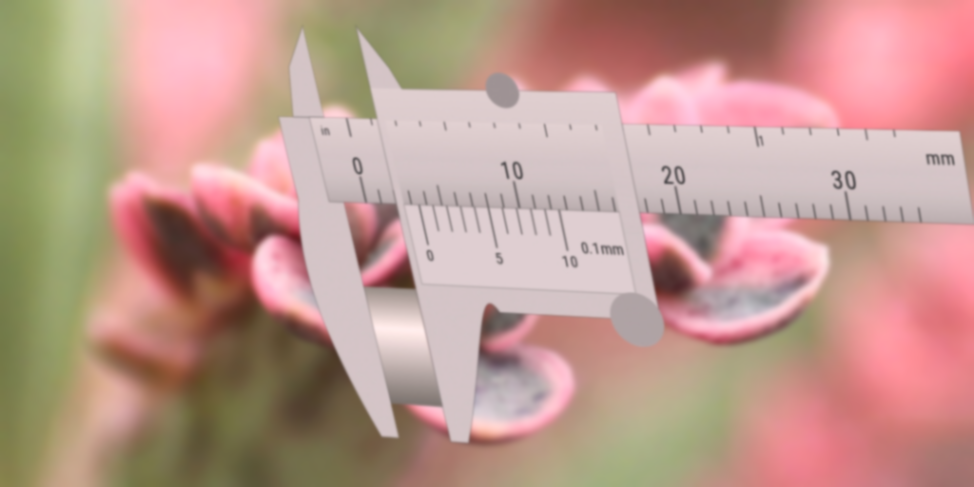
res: 3.5; mm
